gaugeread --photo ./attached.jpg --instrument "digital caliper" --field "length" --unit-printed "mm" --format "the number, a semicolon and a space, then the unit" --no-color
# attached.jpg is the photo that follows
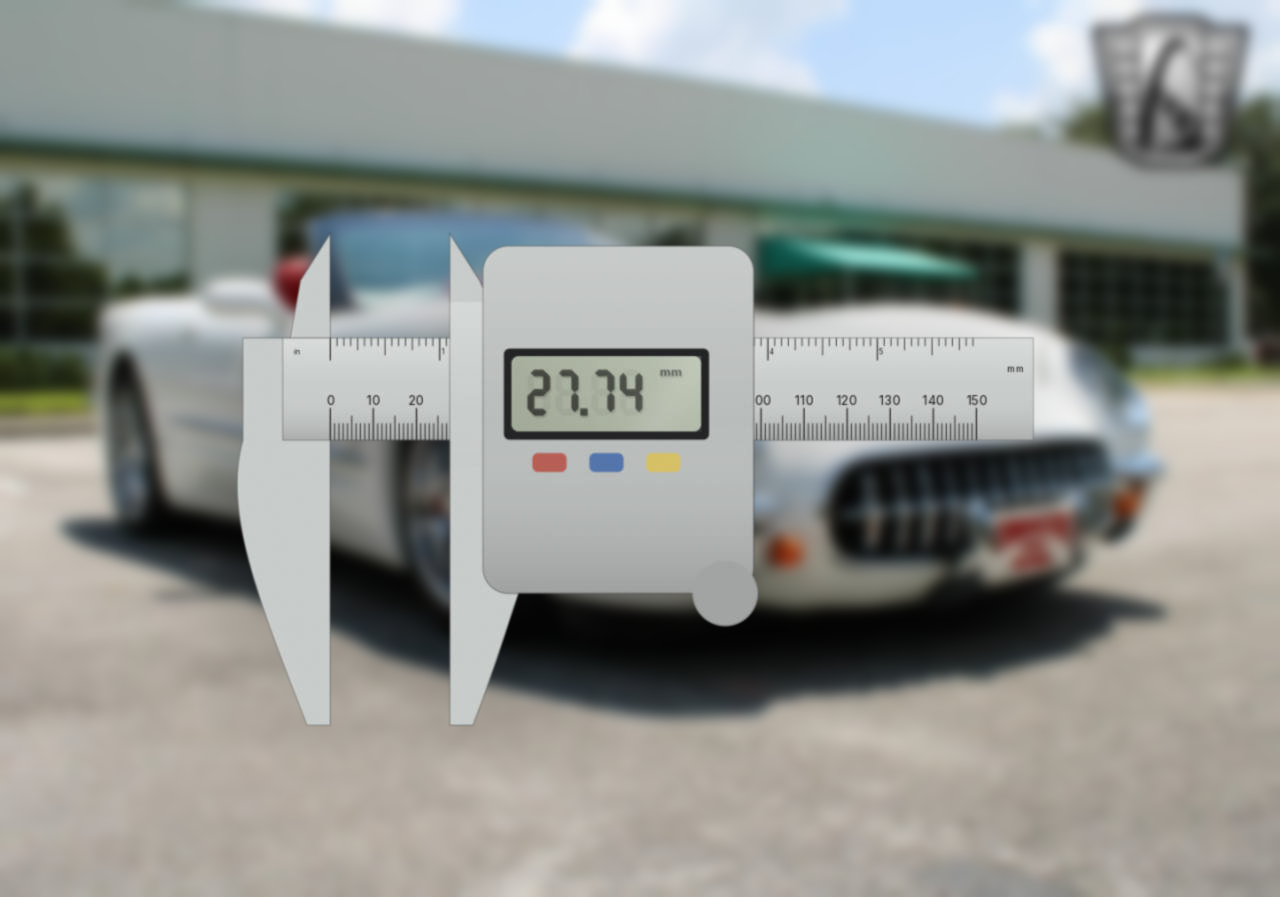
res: 27.74; mm
